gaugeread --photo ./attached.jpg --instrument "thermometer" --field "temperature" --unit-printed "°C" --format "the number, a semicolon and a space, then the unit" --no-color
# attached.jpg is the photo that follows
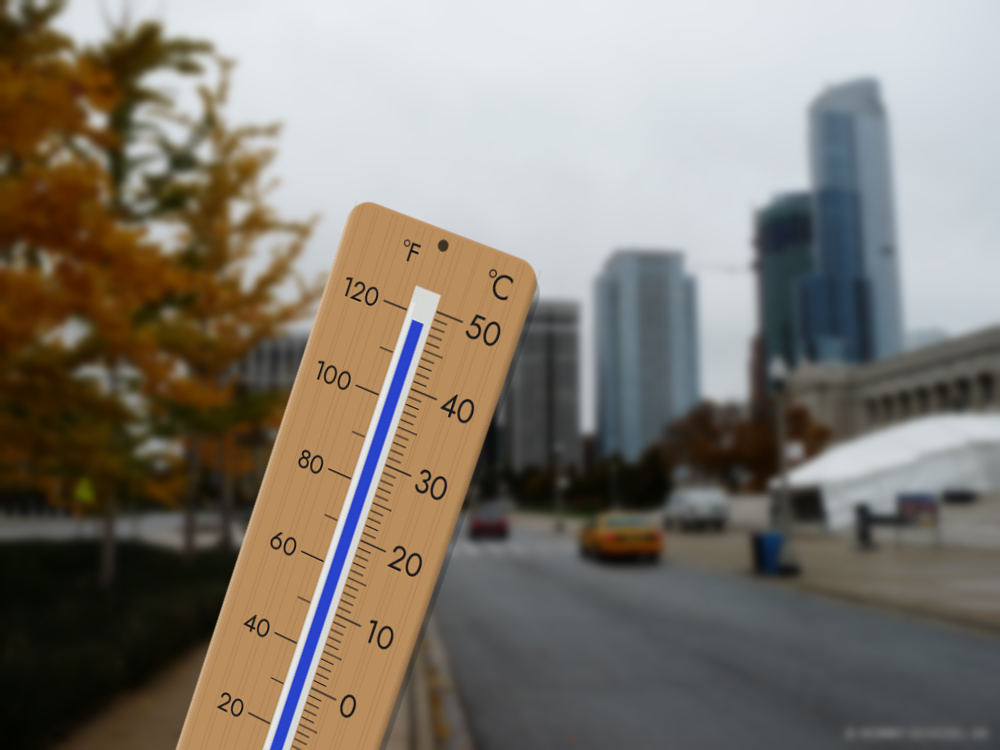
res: 48; °C
